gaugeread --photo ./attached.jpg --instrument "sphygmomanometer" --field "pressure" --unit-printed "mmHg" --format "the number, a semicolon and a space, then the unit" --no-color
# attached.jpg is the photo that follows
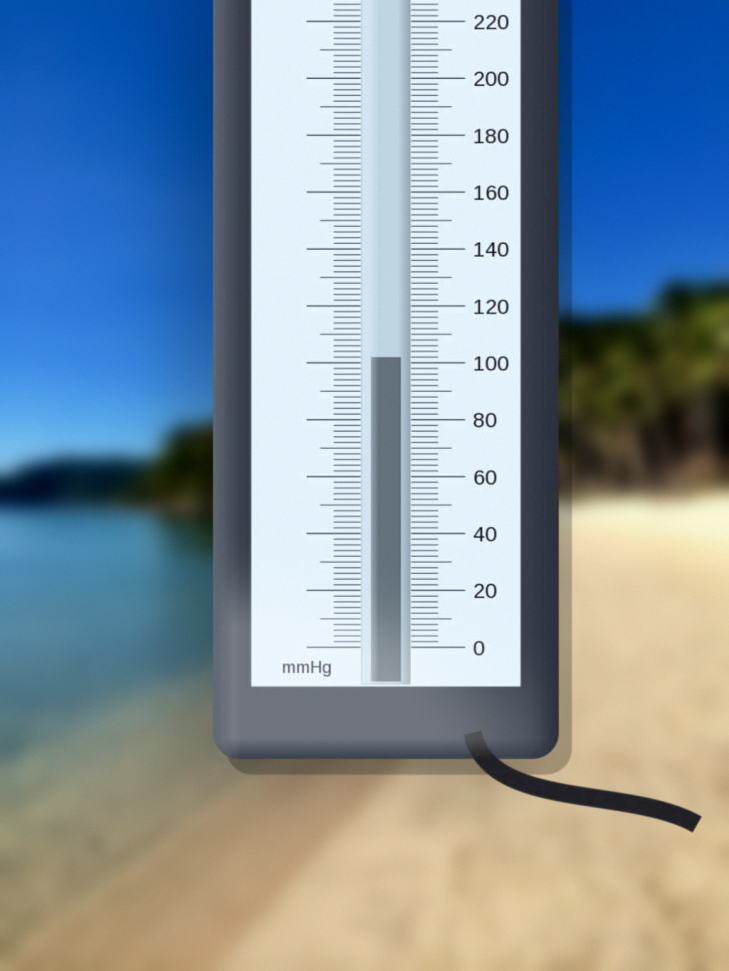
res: 102; mmHg
